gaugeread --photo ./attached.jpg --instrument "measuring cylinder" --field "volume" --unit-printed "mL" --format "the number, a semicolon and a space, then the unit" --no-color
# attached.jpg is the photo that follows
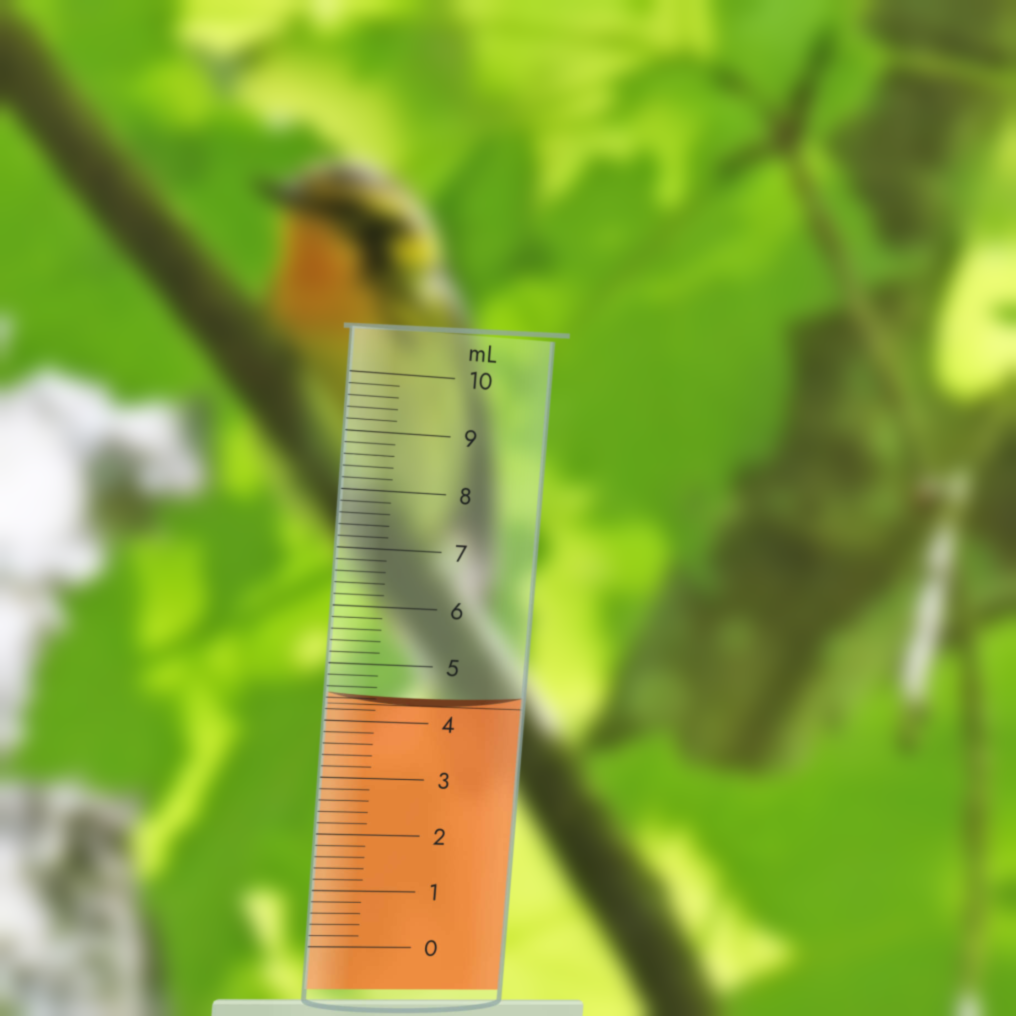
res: 4.3; mL
